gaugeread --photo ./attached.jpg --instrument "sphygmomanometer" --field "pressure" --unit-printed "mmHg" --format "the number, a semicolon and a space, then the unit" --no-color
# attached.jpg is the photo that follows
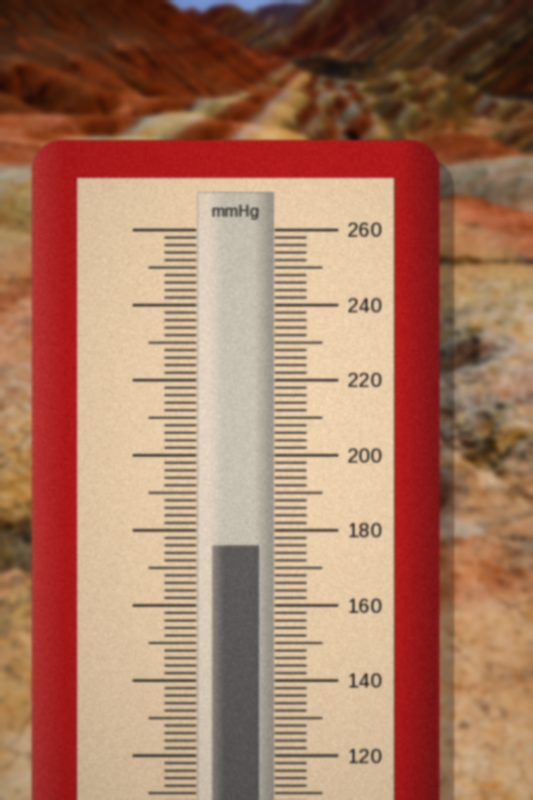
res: 176; mmHg
